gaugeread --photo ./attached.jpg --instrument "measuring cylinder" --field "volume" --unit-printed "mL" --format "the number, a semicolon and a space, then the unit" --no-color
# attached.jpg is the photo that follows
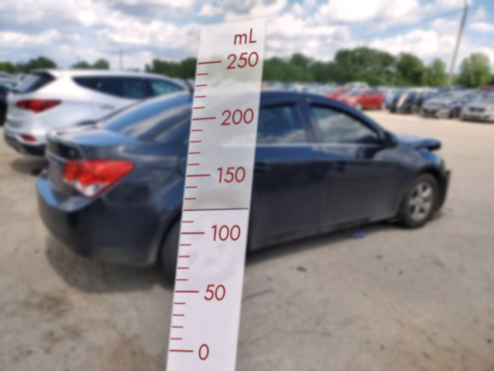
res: 120; mL
